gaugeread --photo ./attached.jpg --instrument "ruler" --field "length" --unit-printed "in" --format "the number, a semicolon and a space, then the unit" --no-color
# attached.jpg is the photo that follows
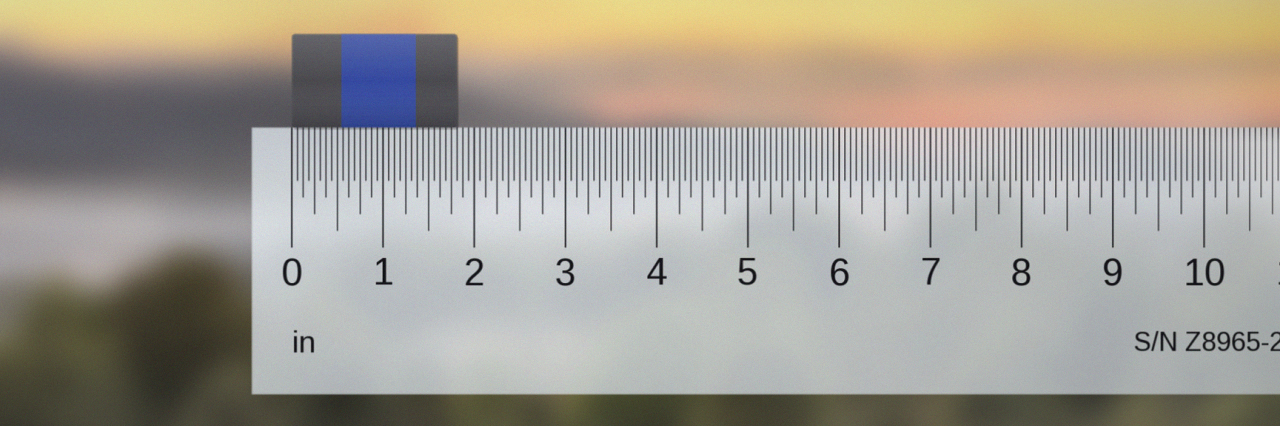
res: 1.8125; in
